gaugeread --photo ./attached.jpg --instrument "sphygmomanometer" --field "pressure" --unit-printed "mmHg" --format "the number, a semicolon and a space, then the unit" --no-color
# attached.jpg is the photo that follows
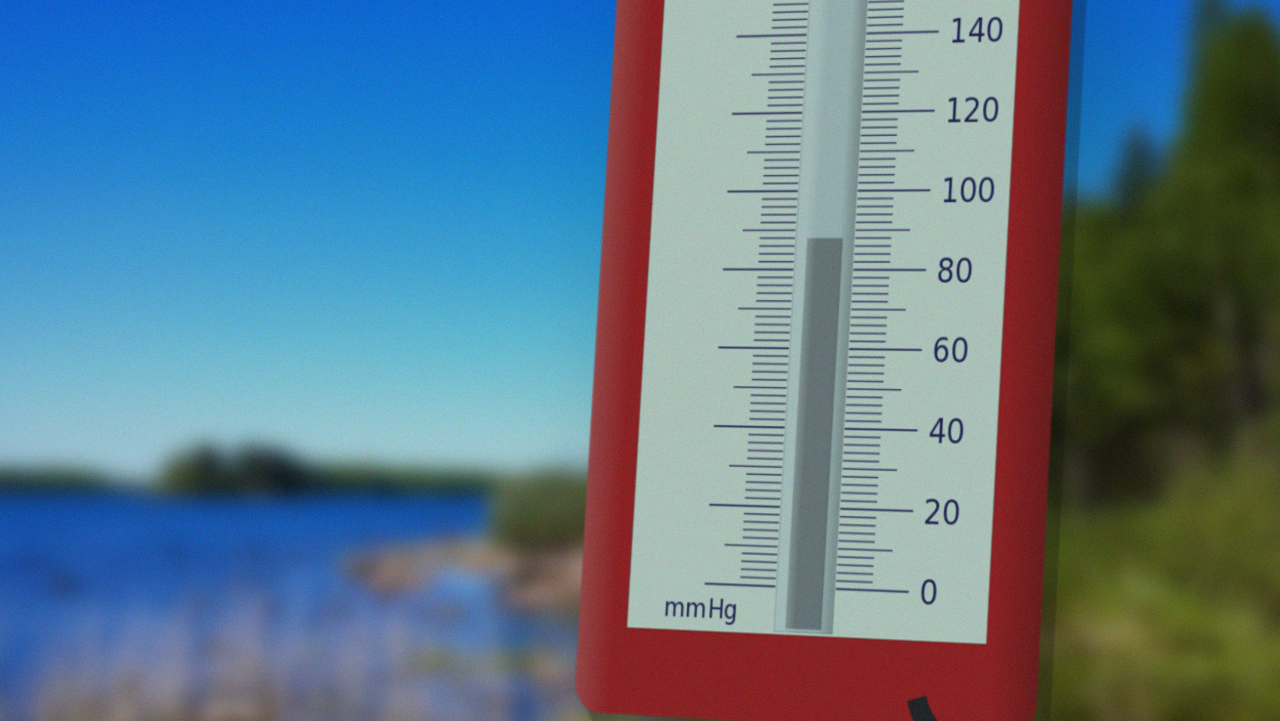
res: 88; mmHg
